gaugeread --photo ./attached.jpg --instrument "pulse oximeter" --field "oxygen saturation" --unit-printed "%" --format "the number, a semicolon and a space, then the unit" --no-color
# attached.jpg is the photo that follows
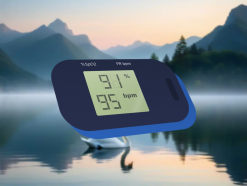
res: 91; %
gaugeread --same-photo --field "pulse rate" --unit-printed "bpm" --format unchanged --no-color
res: 95; bpm
